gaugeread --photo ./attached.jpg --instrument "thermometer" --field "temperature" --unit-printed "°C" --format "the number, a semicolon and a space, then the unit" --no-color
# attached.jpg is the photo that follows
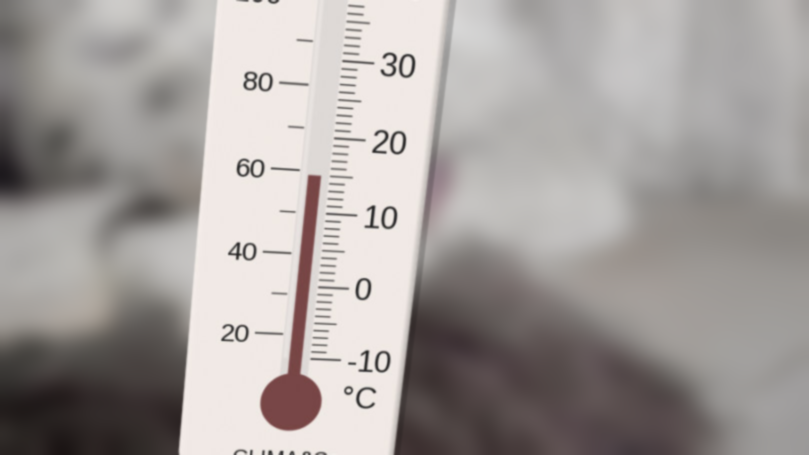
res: 15; °C
